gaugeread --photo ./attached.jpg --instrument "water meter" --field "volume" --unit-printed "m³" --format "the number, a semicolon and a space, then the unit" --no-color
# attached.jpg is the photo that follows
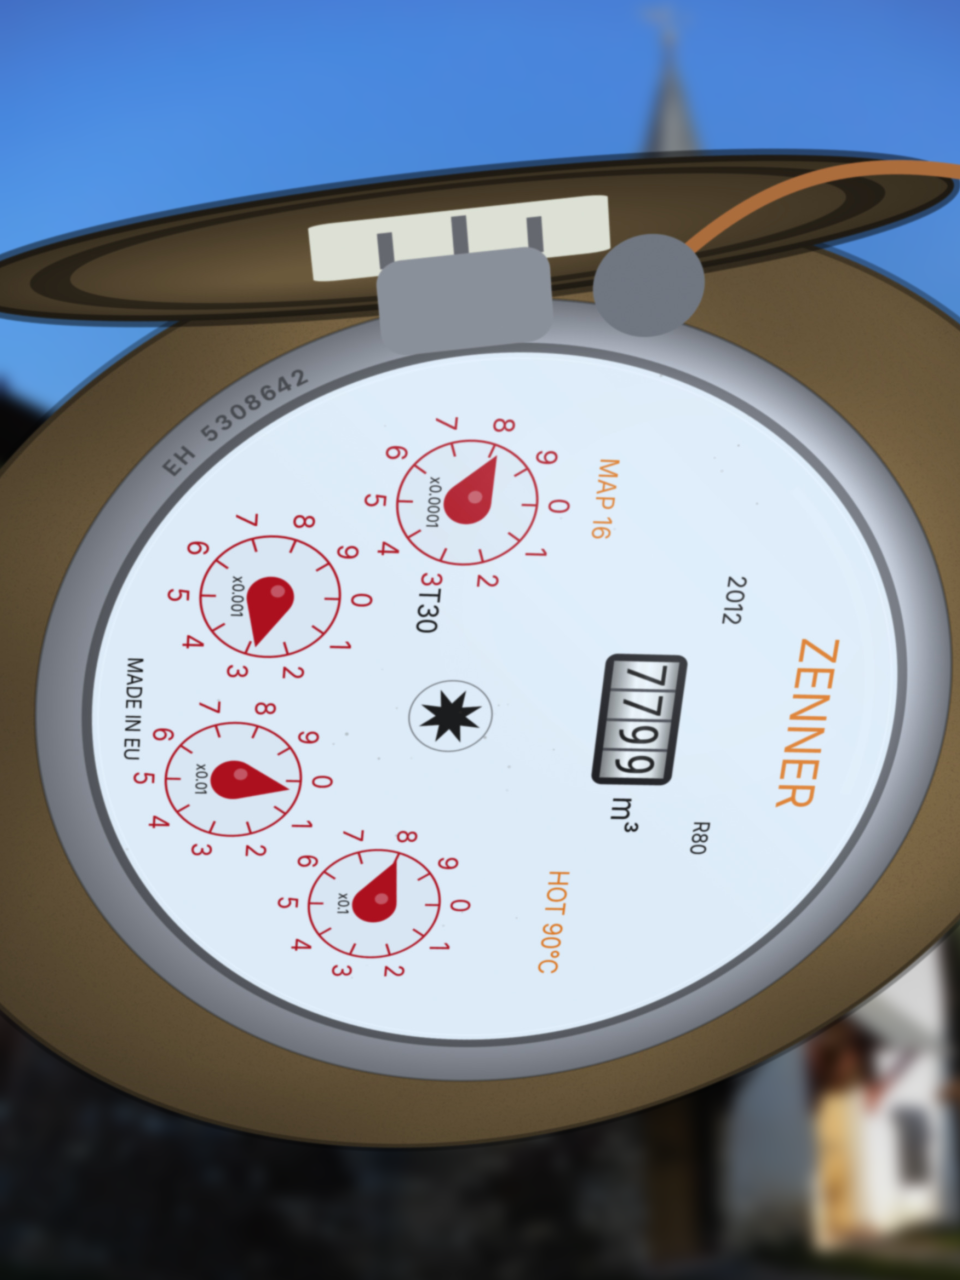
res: 7799.8028; m³
